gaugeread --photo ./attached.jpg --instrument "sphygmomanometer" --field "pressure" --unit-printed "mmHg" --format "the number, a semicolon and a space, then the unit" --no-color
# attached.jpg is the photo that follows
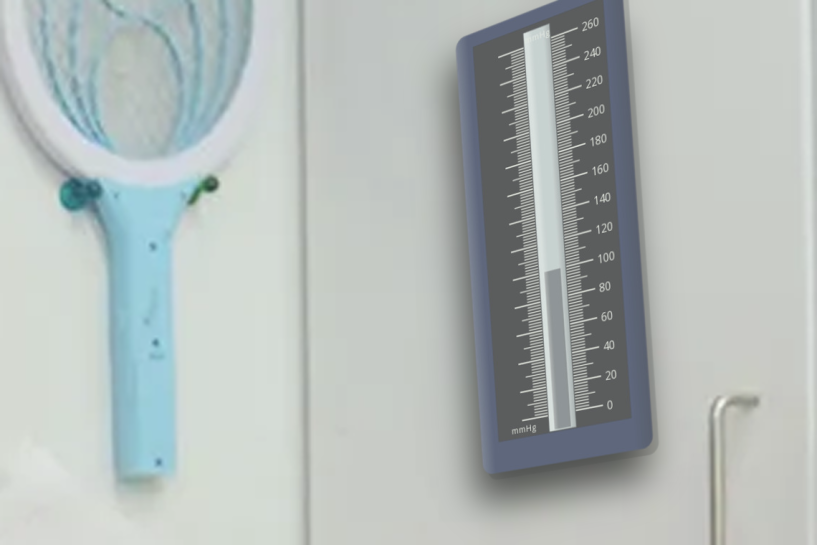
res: 100; mmHg
